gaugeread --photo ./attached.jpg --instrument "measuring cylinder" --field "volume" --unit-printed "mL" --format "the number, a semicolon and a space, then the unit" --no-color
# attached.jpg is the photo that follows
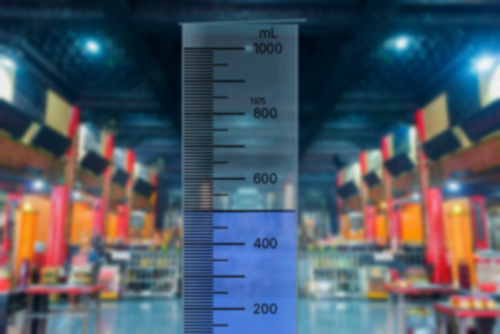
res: 500; mL
